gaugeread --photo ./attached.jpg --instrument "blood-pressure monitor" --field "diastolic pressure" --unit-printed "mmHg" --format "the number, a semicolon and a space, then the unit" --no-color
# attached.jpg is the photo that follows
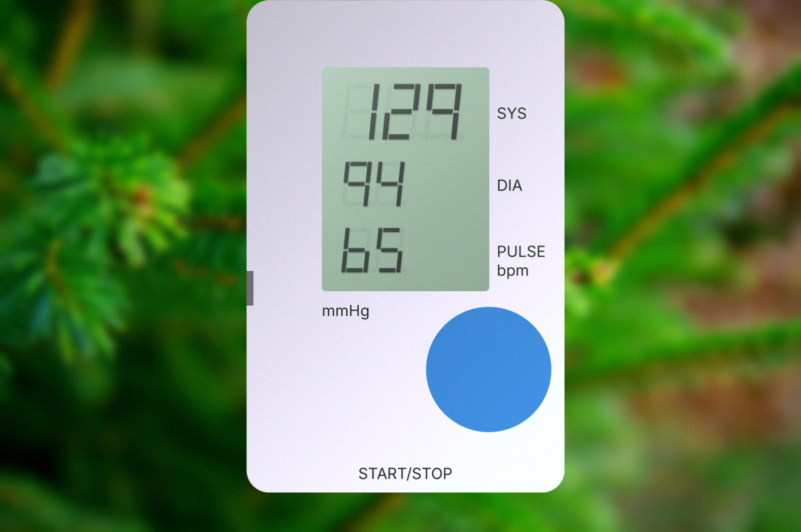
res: 94; mmHg
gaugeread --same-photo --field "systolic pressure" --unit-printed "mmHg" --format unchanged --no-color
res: 129; mmHg
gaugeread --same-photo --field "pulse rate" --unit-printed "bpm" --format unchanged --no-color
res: 65; bpm
